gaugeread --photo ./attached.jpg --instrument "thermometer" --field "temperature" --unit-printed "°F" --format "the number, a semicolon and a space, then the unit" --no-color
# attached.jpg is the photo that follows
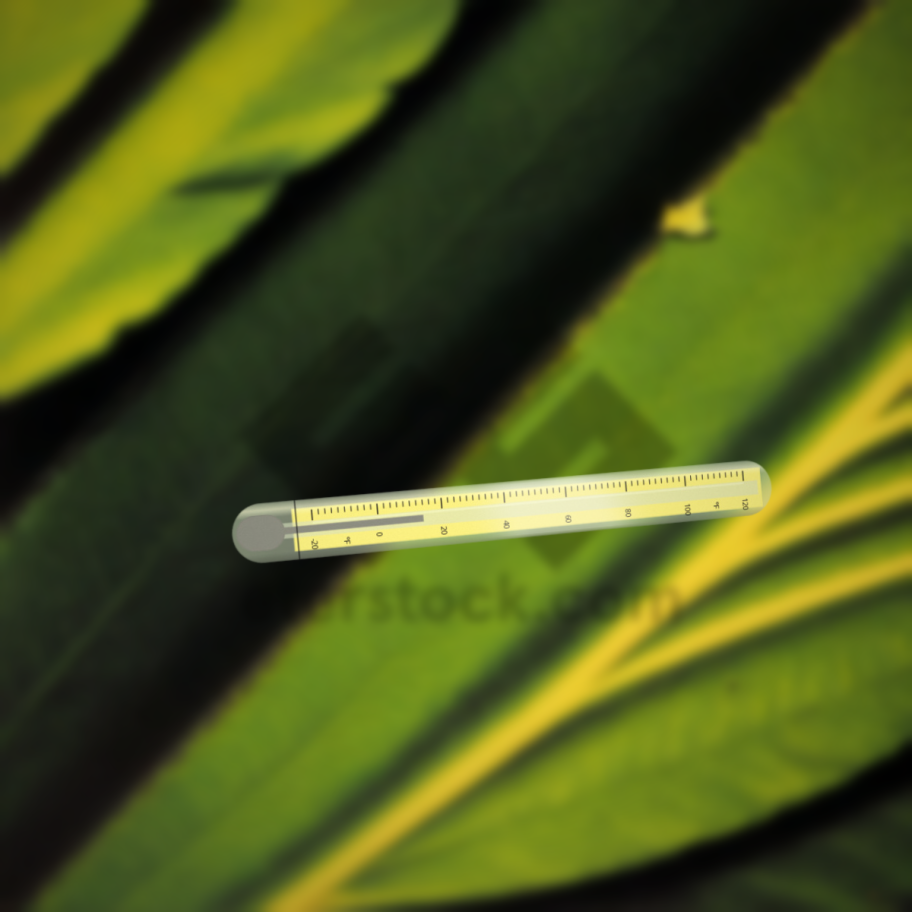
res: 14; °F
